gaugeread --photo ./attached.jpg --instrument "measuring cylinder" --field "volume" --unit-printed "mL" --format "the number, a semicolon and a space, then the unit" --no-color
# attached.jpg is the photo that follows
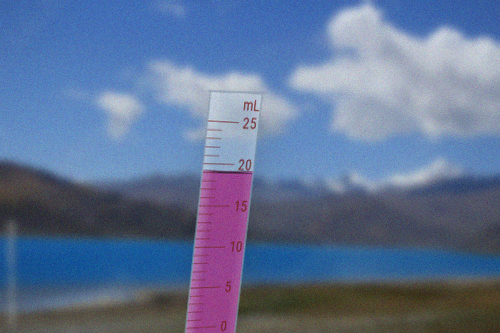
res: 19; mL
